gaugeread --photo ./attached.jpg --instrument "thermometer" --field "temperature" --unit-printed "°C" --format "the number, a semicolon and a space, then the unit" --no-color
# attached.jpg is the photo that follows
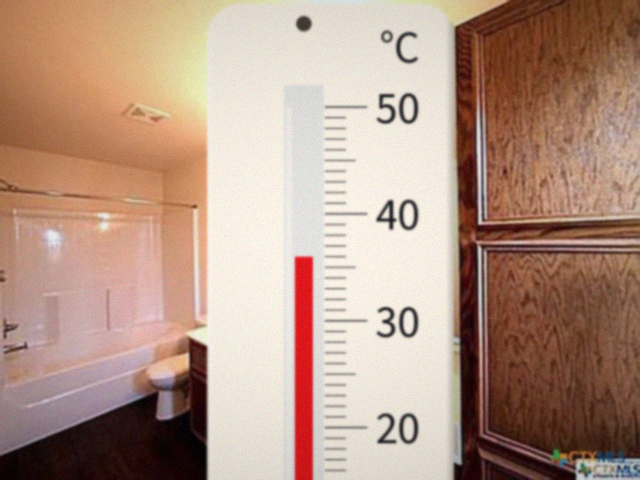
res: 36; °C
